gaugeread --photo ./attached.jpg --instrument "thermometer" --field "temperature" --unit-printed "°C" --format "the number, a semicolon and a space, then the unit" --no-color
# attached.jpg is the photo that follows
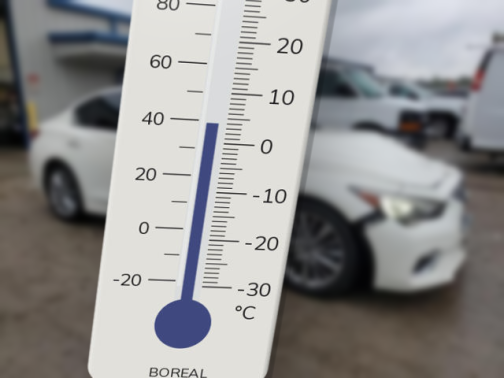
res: 4; °C
